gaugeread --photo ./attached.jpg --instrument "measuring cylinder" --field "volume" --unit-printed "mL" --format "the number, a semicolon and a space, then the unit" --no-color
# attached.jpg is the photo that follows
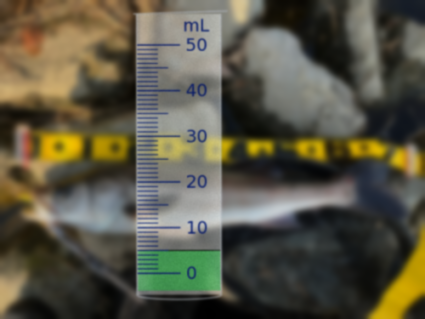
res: 5; mL
